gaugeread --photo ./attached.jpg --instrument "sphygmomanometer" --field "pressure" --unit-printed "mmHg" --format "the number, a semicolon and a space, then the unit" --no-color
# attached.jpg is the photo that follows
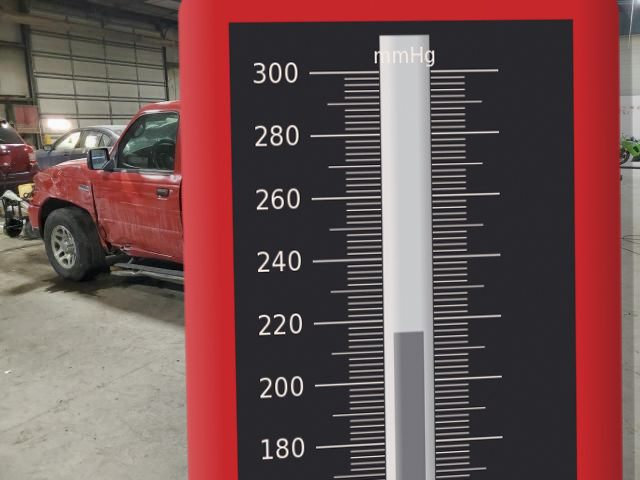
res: 216; mmHg
